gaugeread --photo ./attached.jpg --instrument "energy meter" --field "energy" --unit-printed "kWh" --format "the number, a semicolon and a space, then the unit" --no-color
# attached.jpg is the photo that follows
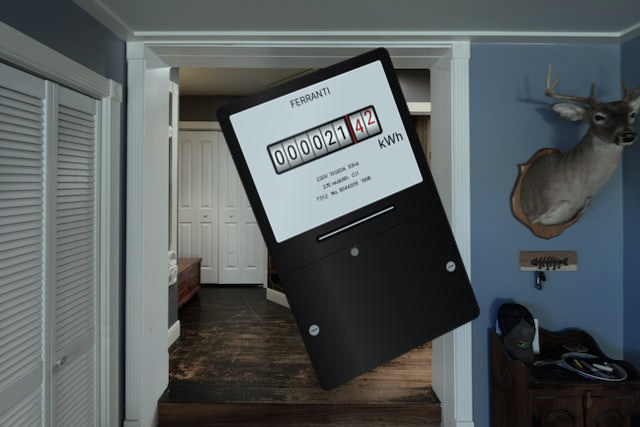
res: 21.42; kWh
